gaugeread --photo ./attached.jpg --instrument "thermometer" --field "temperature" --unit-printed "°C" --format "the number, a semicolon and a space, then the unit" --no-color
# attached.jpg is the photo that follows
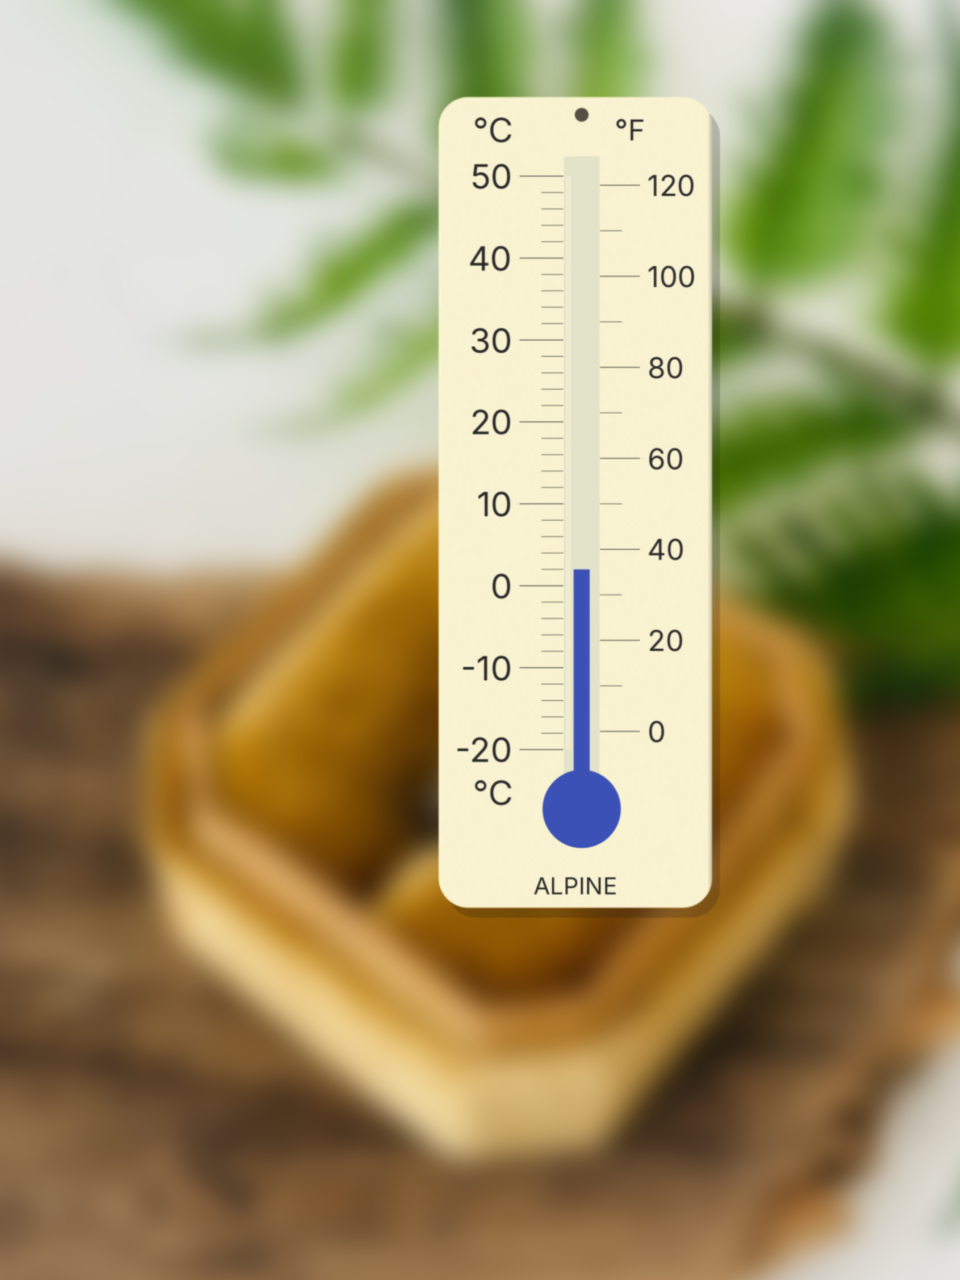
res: 2; °C
